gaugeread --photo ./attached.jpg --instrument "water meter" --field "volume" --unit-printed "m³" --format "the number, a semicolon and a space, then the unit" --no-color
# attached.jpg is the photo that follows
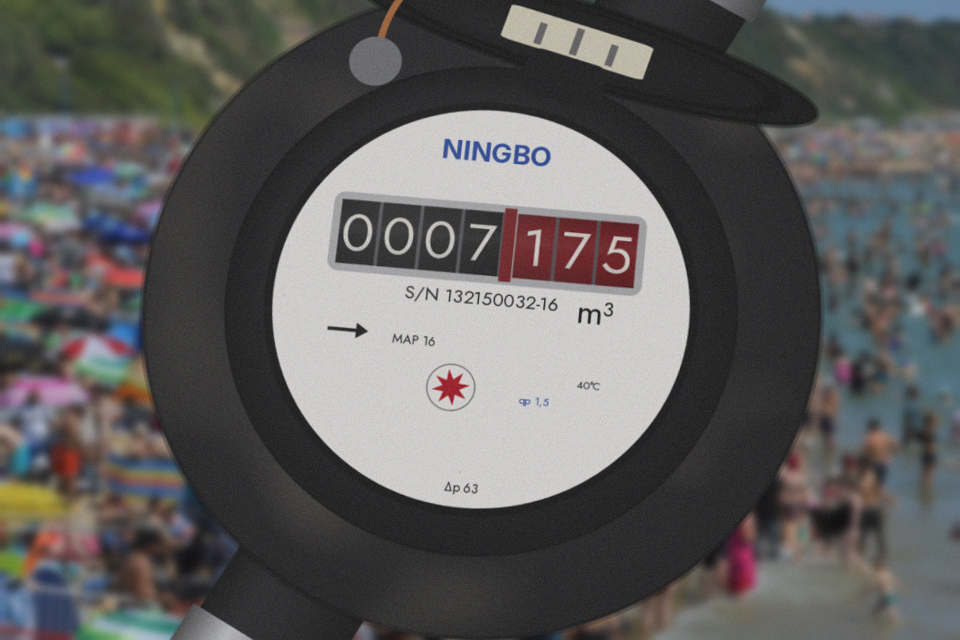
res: 7.175; m³
